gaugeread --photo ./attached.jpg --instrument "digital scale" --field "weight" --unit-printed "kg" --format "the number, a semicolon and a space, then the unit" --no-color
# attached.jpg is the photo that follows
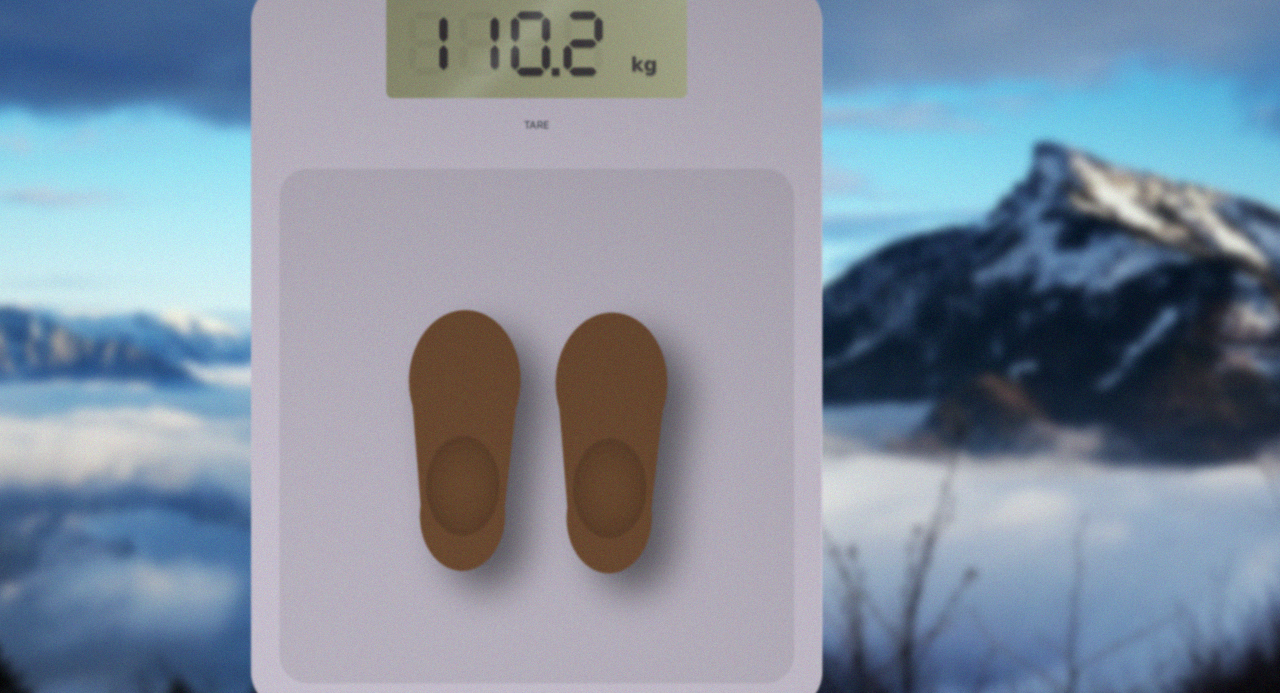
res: 110.2; kg
